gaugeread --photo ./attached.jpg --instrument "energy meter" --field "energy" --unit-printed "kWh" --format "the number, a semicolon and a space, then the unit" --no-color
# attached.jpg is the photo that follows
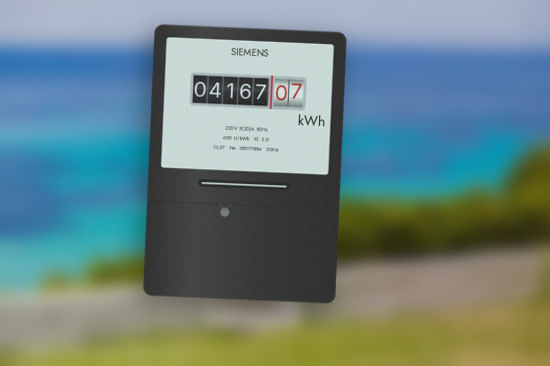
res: 4167.07; kWh
